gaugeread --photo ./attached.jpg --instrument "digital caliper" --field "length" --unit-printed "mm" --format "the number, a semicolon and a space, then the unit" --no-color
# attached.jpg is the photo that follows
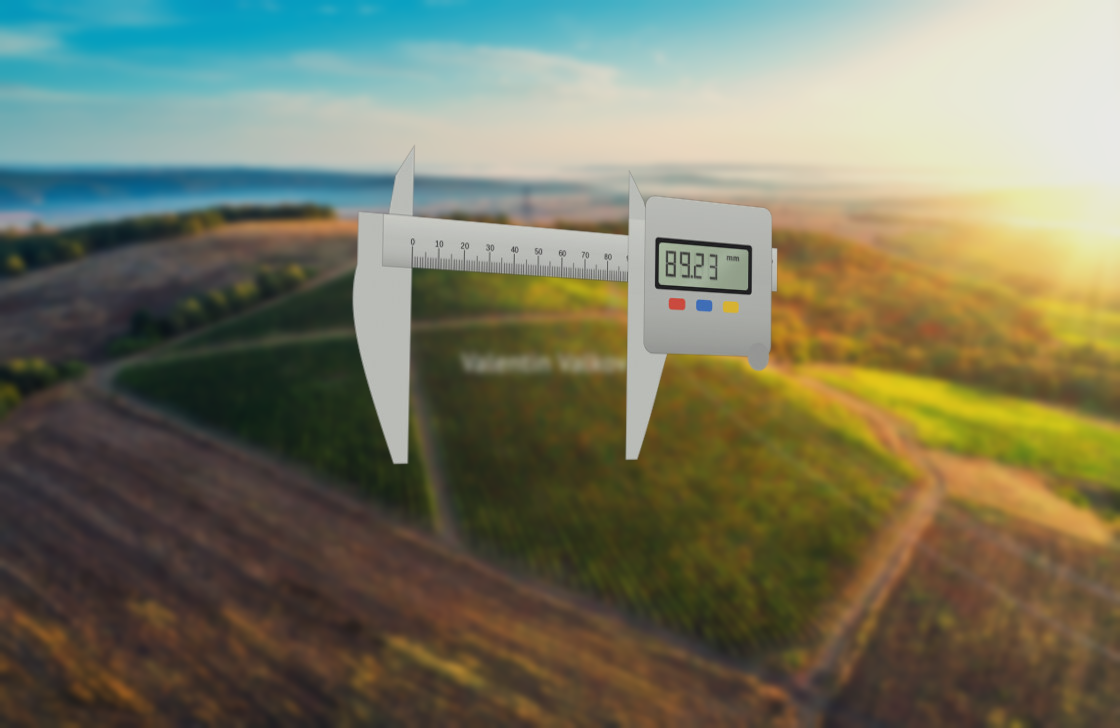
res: 89.23; mm
